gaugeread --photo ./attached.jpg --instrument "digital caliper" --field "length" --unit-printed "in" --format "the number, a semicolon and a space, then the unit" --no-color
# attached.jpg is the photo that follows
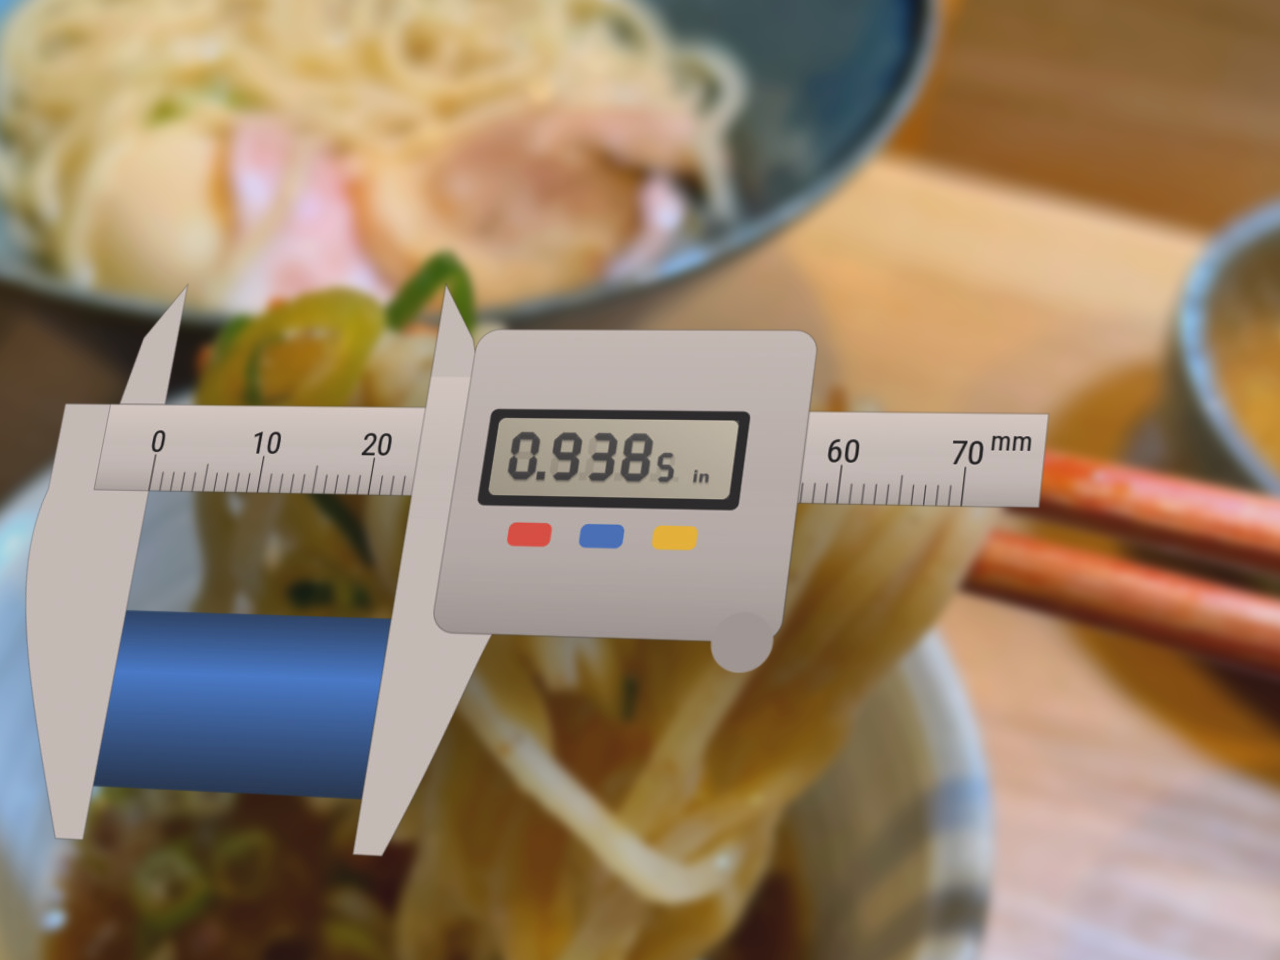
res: 0.9385; in
